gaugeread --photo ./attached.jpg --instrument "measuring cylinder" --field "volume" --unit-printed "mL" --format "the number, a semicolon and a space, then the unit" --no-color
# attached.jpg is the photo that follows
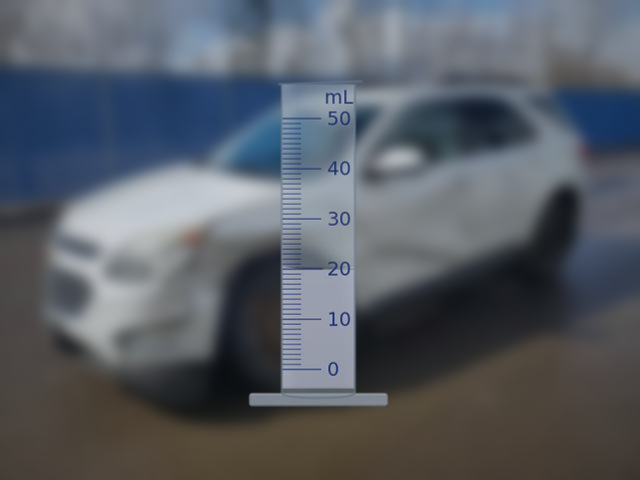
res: 20; mL
